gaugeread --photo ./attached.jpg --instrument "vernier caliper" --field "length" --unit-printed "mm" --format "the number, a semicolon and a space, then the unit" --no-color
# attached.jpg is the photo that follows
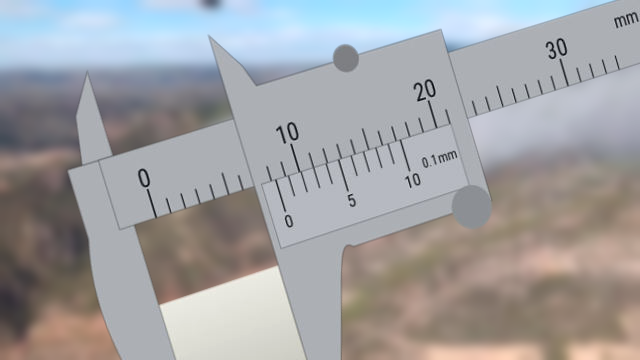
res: 8.3; mm
